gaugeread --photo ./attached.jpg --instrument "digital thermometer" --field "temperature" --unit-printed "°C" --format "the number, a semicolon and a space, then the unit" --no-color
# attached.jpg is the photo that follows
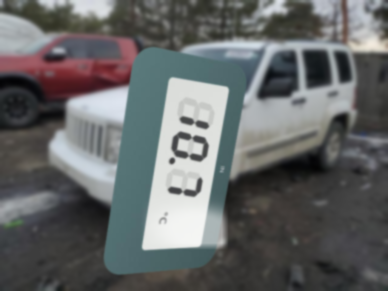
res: 10.7; °C
